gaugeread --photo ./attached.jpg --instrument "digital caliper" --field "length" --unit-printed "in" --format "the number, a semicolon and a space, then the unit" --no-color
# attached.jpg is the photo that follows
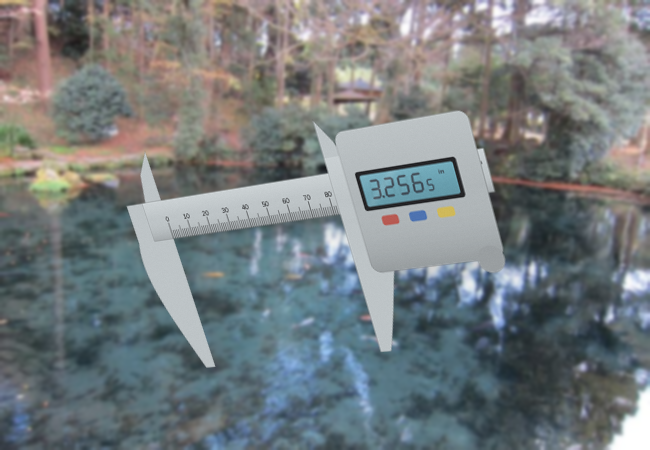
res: 3.2565; in
